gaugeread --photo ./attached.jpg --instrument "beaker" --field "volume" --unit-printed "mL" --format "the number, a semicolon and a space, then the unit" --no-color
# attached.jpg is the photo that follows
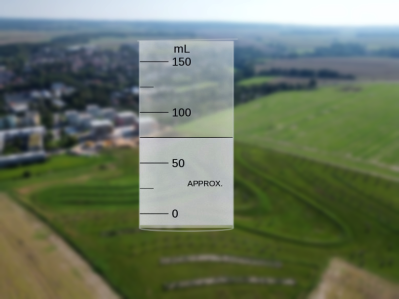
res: 75; mL
